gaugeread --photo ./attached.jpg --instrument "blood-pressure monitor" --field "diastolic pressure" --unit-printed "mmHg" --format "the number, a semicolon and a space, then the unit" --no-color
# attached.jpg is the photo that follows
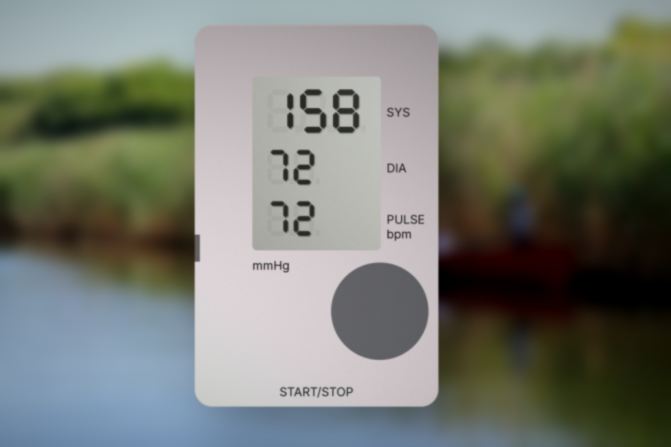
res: 72; mmHg
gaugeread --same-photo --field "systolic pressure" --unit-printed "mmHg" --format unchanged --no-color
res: 158; mmHg
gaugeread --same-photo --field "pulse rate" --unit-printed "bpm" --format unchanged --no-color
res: 72; bpm
